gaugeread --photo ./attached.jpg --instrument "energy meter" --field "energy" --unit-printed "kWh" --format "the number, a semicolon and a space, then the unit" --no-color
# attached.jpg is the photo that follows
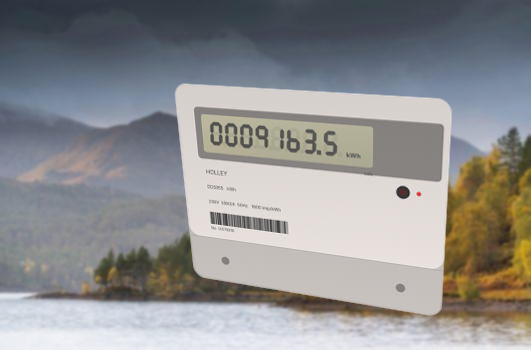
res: 9163.5; kWh
